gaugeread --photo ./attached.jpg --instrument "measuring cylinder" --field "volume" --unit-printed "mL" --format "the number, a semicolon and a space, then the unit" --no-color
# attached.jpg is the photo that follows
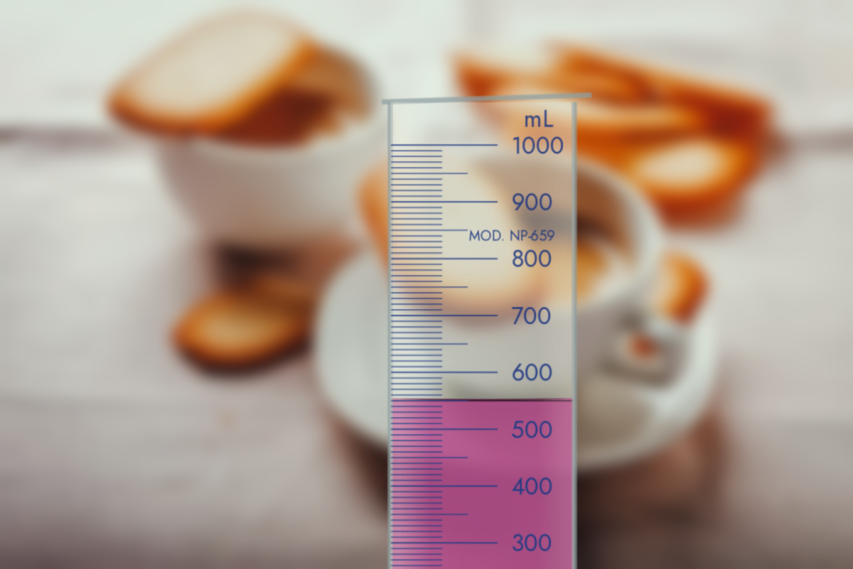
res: 550; mL
